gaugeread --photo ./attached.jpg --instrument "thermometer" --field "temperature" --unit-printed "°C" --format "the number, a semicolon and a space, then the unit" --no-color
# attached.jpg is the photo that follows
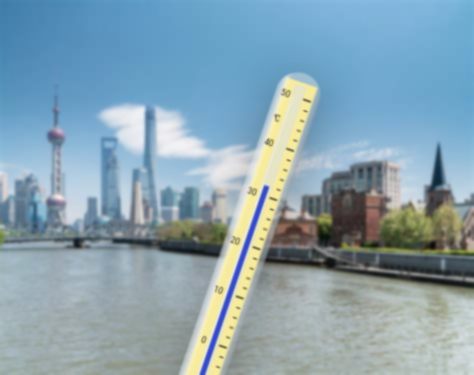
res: 32; °C
